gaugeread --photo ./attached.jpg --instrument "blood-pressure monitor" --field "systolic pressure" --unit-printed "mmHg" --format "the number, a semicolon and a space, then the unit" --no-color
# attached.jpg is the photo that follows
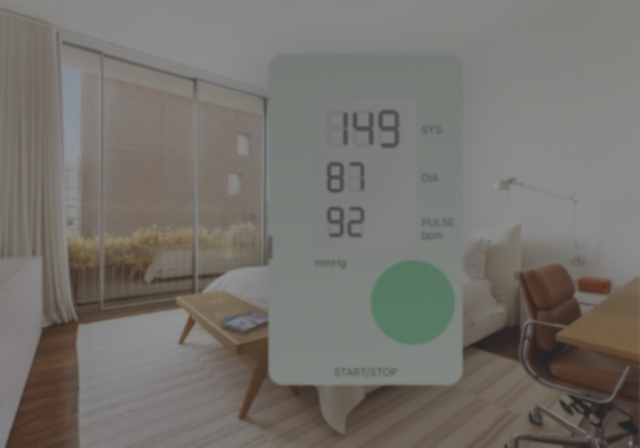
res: 149; mmHg
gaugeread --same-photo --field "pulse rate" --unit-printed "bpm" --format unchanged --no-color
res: 92; bpm
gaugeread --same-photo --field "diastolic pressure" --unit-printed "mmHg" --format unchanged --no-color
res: 87; mmHg
